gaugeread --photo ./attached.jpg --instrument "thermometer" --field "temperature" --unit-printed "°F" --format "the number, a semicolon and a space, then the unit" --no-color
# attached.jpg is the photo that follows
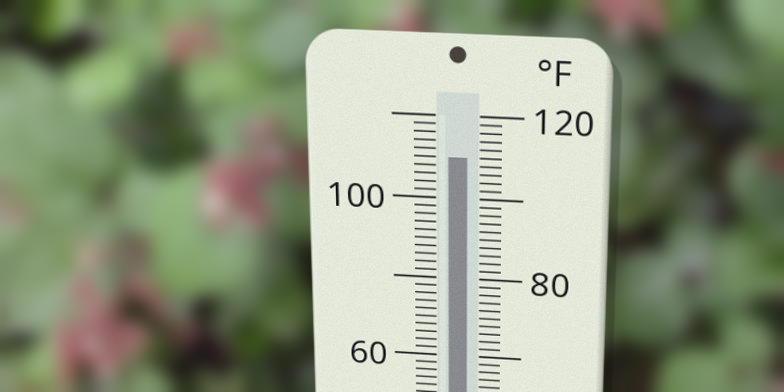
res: 110; °F
